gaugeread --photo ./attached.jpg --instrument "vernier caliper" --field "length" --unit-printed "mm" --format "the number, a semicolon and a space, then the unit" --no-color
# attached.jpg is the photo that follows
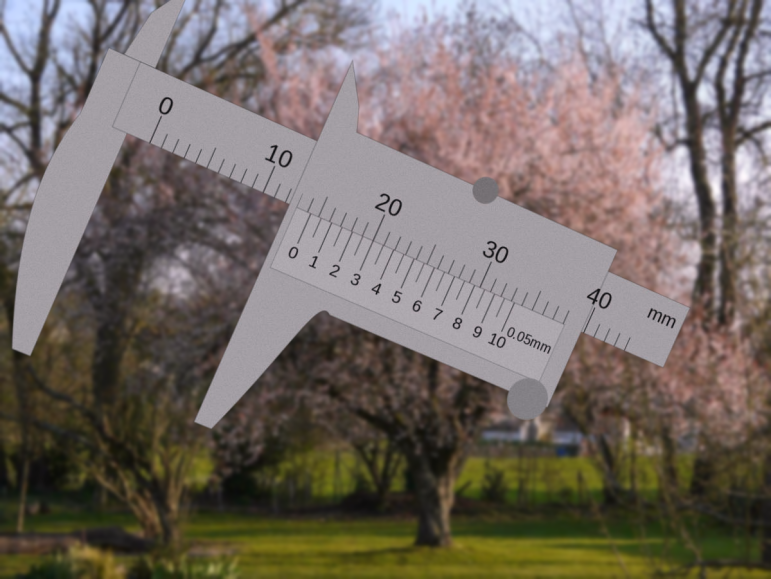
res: 14.3; mm
